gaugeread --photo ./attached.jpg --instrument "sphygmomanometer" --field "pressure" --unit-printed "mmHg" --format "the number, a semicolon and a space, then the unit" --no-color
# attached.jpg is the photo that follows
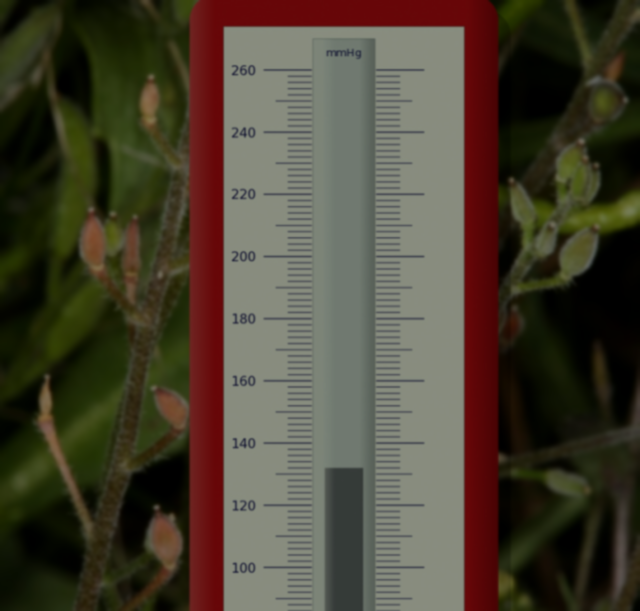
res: 132; mmHg
